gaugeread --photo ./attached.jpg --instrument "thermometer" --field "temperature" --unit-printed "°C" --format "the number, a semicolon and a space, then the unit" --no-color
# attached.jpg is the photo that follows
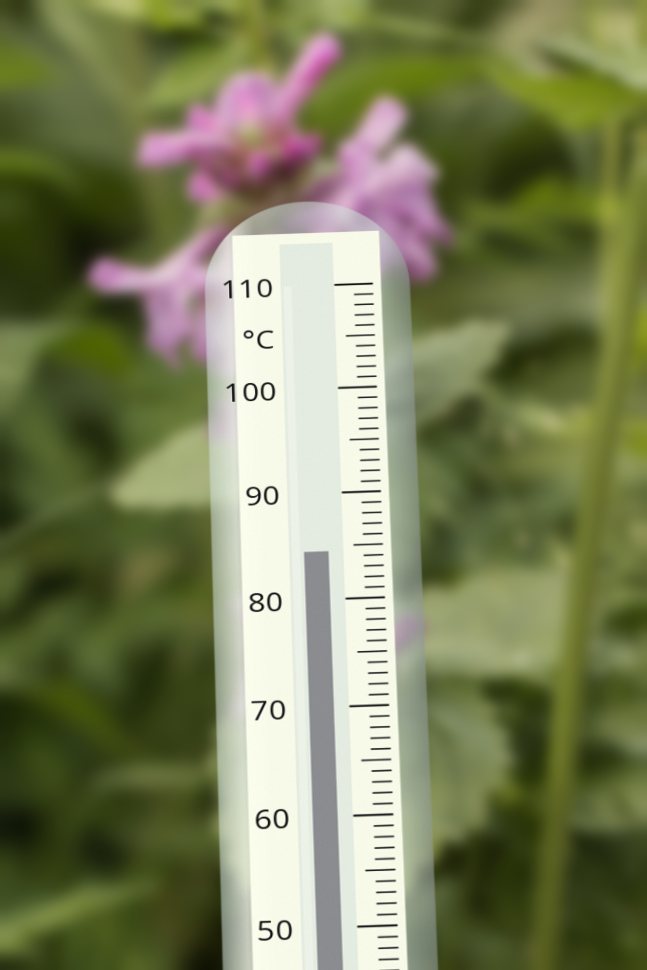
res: 84.5; °C
